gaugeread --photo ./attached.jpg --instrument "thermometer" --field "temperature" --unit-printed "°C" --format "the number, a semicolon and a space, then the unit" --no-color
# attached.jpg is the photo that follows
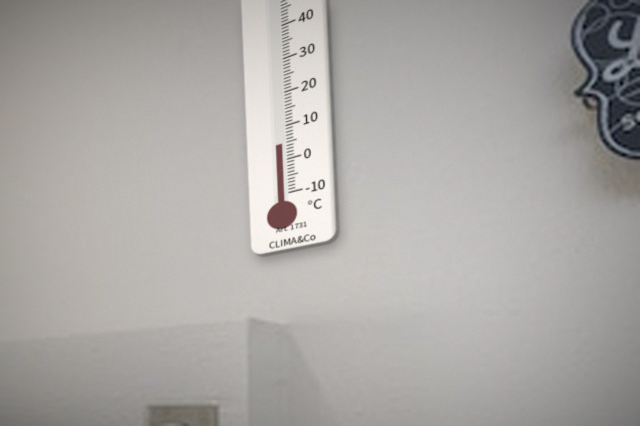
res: 5; °C
